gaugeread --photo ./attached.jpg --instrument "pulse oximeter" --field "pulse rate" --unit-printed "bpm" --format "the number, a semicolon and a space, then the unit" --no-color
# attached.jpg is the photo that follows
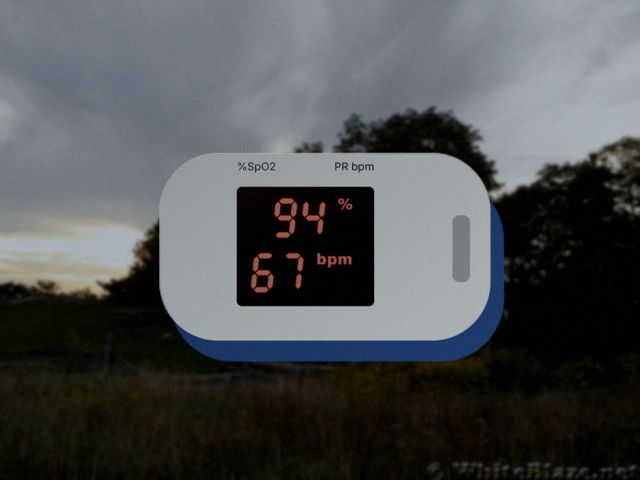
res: 67; bpm
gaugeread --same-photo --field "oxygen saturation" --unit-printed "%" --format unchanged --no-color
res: 94; %
